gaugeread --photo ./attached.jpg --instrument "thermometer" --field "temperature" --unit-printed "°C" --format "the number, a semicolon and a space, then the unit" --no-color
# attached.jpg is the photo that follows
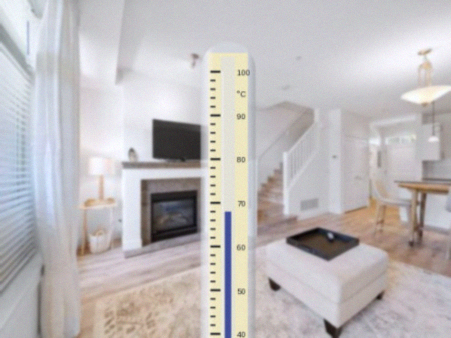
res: 68; °C
